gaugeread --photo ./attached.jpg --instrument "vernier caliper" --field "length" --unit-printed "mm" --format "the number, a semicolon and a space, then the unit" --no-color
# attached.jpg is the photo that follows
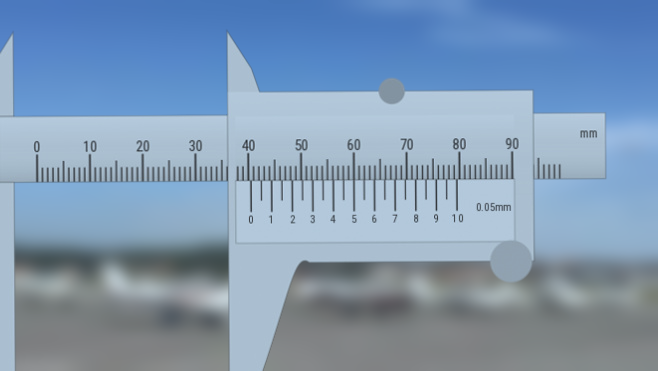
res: 40.5; mm
